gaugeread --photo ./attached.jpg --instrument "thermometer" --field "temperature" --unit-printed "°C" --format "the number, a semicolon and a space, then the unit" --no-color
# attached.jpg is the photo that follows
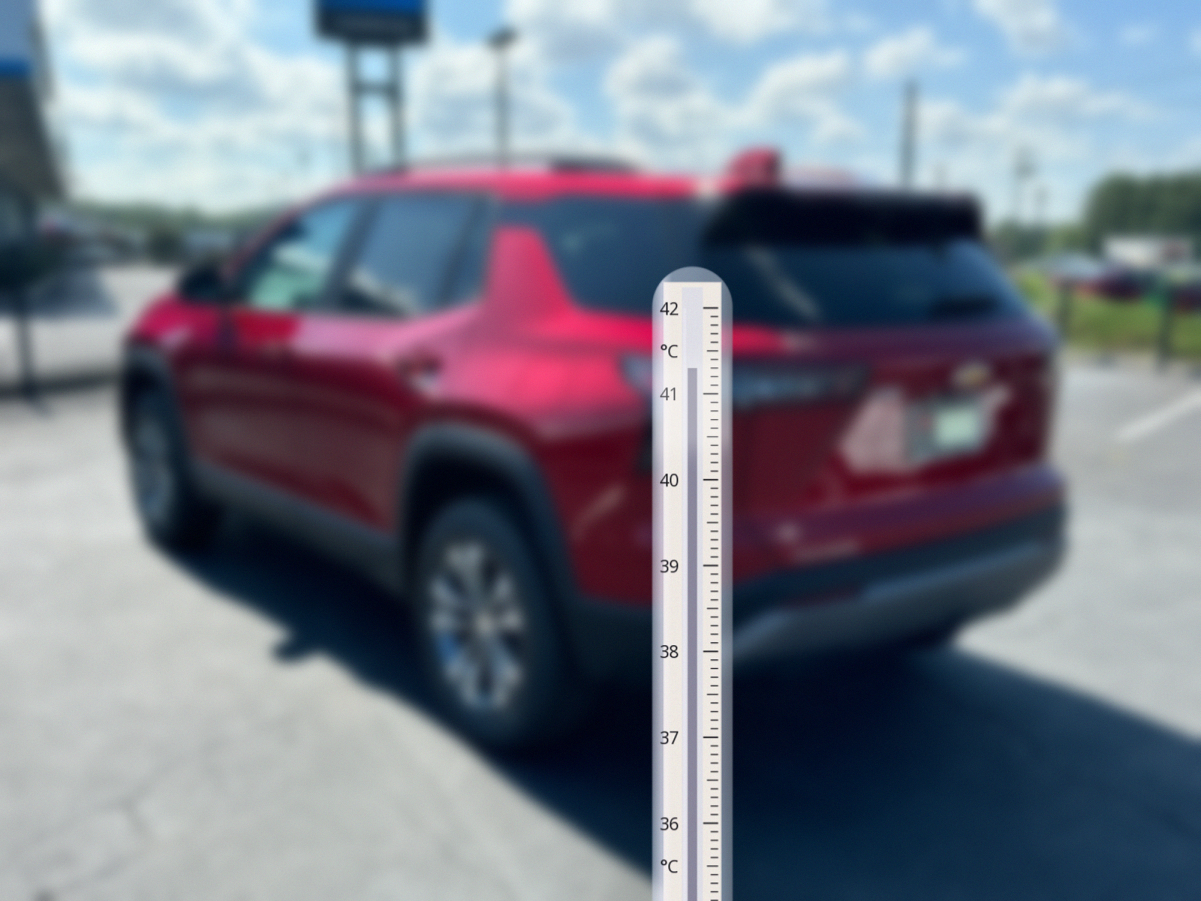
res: 41.3; °C
